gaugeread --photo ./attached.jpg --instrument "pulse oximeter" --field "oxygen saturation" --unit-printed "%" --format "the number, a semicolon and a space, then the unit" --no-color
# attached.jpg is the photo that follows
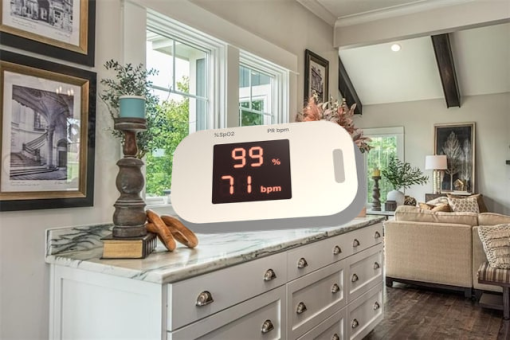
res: 99; %
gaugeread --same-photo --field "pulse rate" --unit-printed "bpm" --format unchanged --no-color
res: 71; bpm
